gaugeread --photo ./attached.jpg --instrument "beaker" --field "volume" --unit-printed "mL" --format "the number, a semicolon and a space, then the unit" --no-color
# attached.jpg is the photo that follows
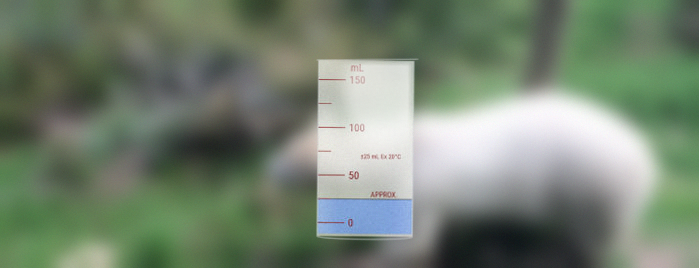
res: 25; mL
